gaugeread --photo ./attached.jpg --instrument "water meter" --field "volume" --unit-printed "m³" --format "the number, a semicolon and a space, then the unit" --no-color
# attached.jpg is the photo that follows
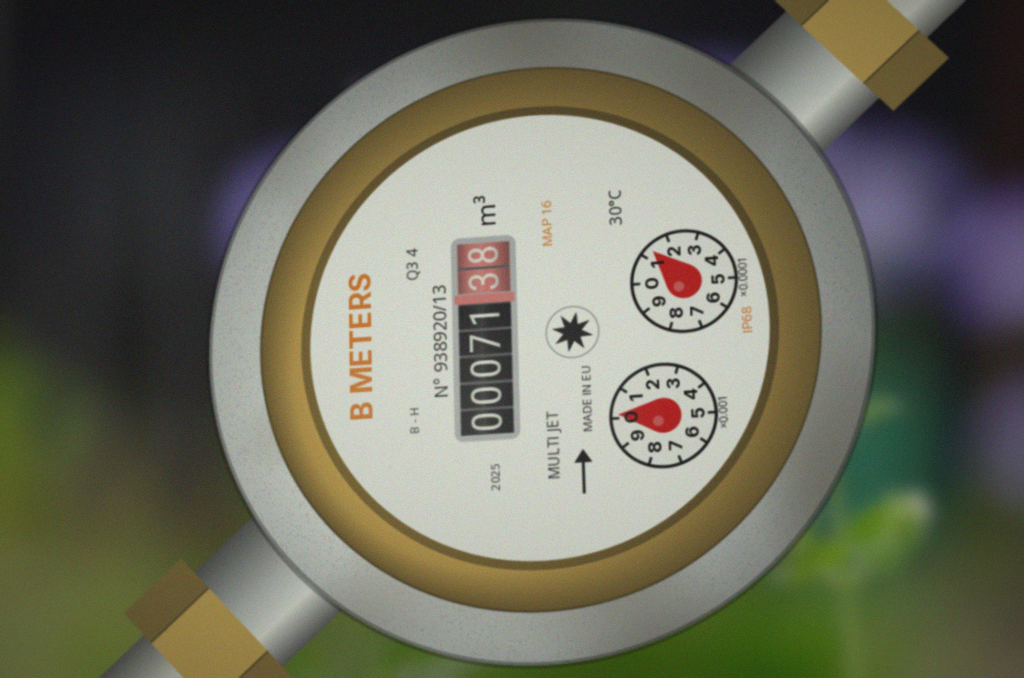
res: 71.3801; m³
